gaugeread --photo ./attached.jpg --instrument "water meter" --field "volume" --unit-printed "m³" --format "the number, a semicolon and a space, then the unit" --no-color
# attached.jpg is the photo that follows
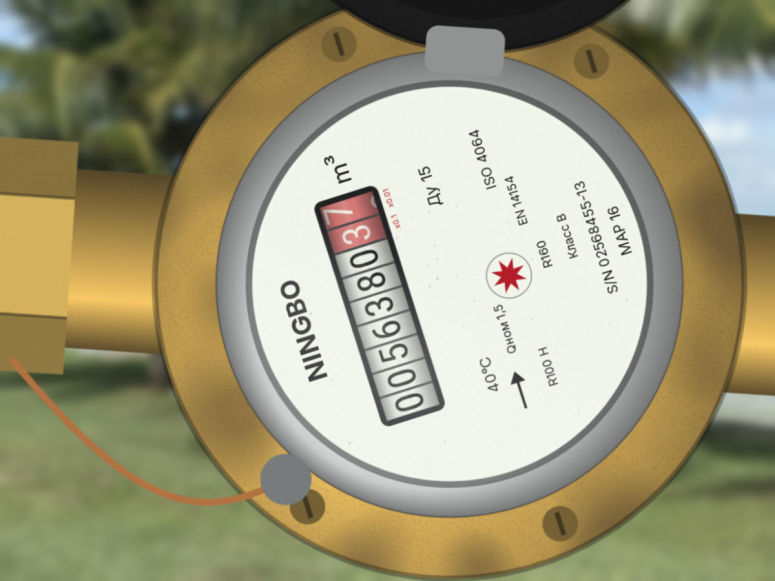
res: 56380.37; m³
